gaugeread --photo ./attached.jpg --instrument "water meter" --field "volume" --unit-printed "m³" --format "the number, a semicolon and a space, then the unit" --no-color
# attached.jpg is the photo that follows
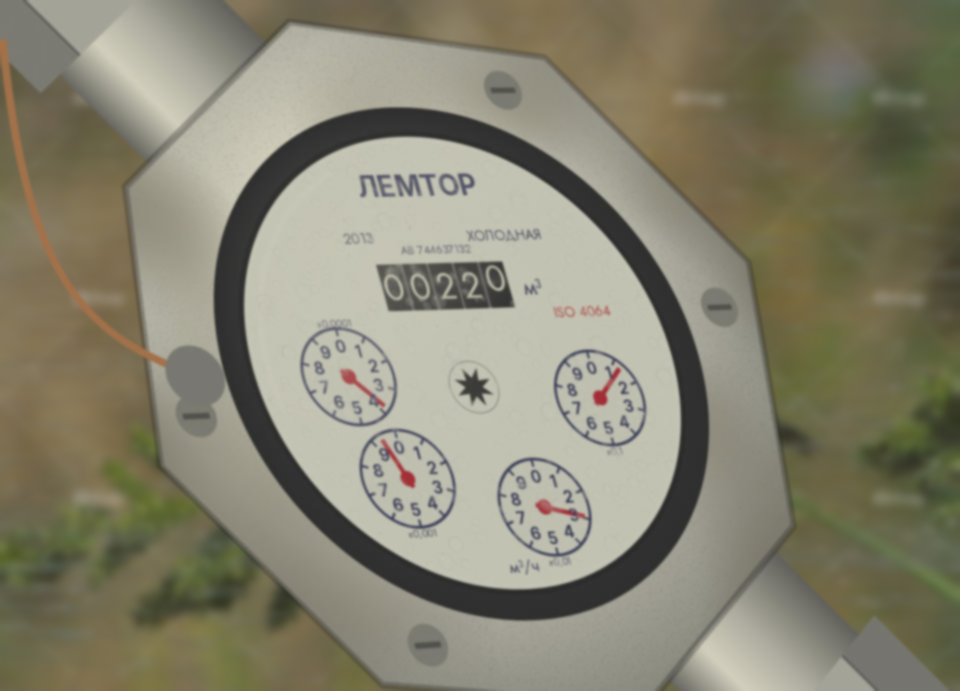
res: 220.1293; m³
